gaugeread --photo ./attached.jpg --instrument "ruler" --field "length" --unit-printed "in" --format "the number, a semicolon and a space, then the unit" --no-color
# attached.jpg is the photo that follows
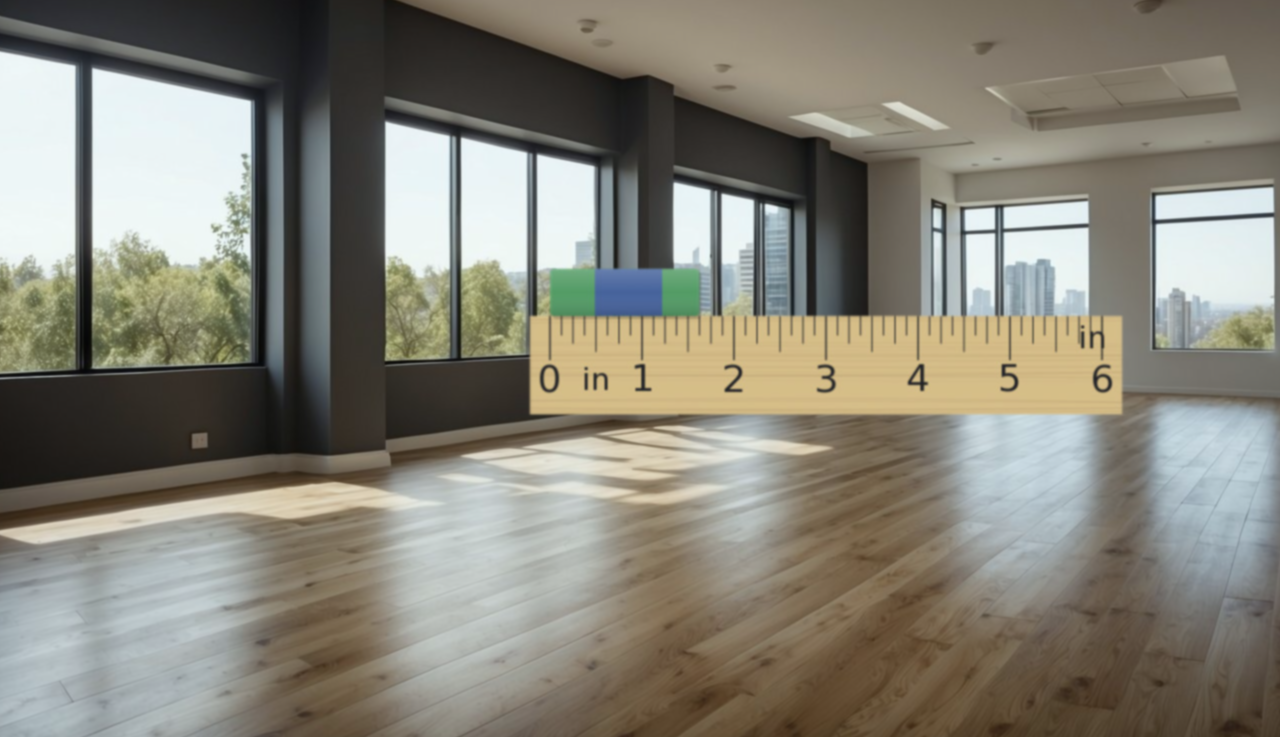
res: 1.625; in
